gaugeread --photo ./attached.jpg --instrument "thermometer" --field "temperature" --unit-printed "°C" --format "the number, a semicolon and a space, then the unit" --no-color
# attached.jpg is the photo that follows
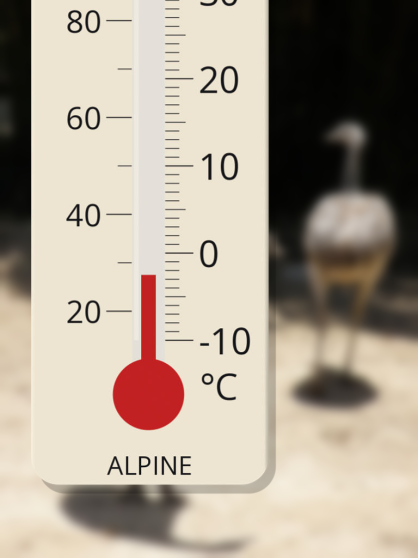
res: -2.5; °C
